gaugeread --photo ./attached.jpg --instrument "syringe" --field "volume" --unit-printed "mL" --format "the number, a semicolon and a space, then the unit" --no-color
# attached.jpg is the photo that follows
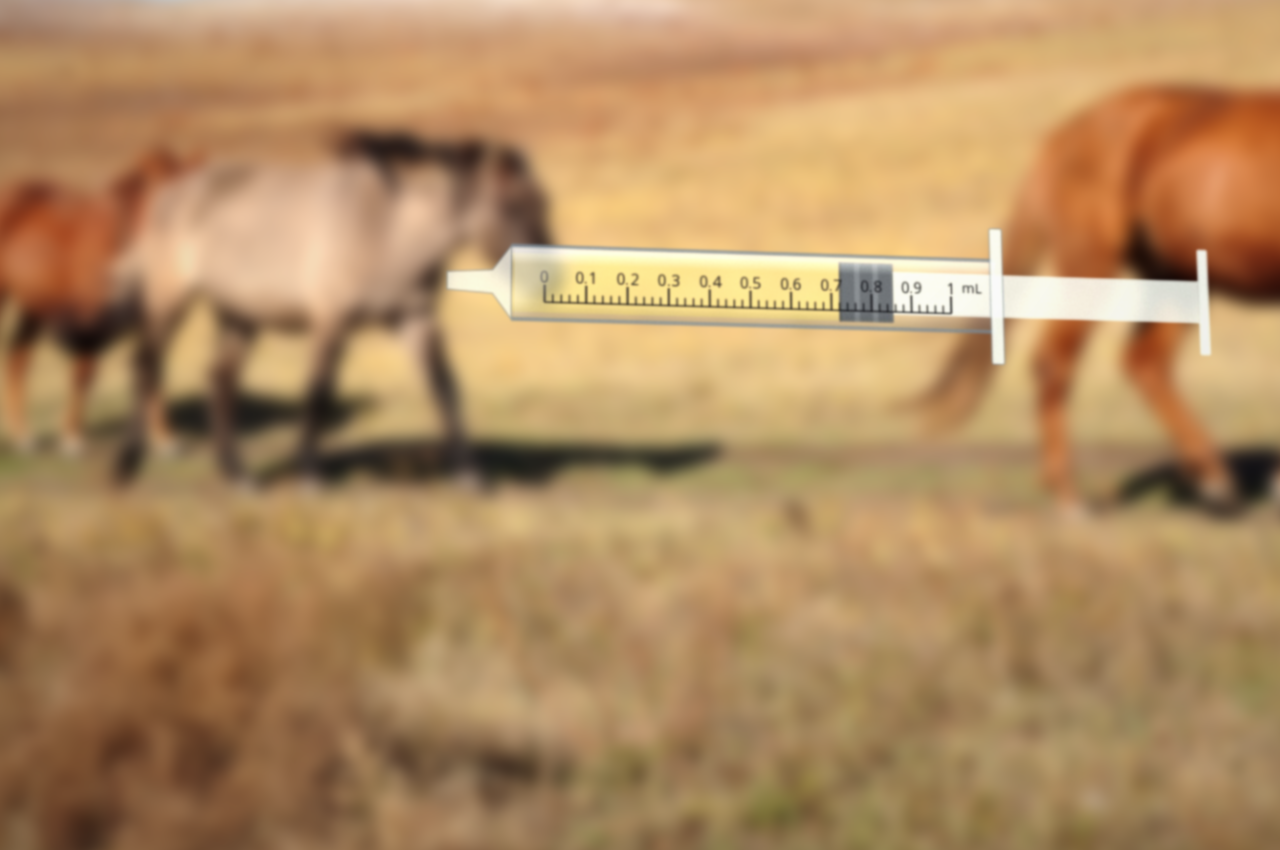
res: 0.72; mL
